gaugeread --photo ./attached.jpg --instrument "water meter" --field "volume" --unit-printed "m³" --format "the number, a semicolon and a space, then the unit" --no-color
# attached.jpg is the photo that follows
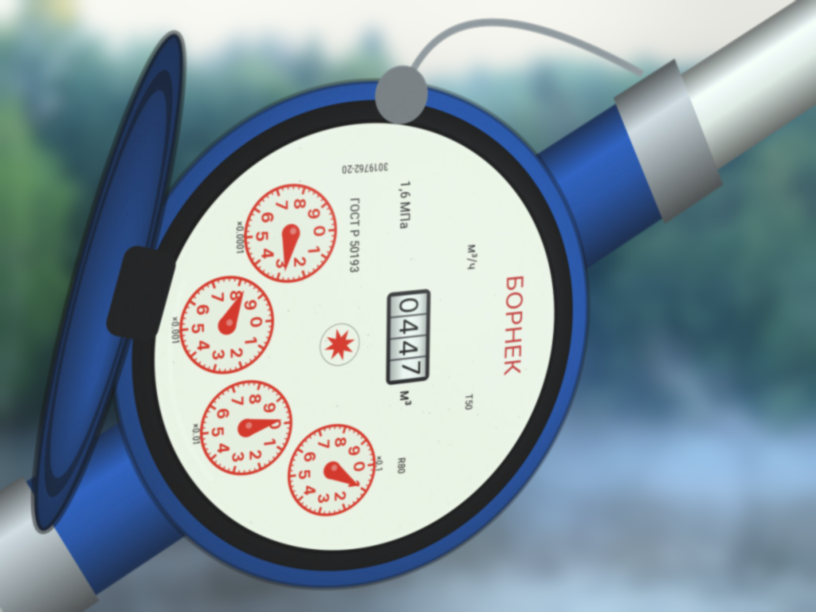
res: 447.0982; m³
